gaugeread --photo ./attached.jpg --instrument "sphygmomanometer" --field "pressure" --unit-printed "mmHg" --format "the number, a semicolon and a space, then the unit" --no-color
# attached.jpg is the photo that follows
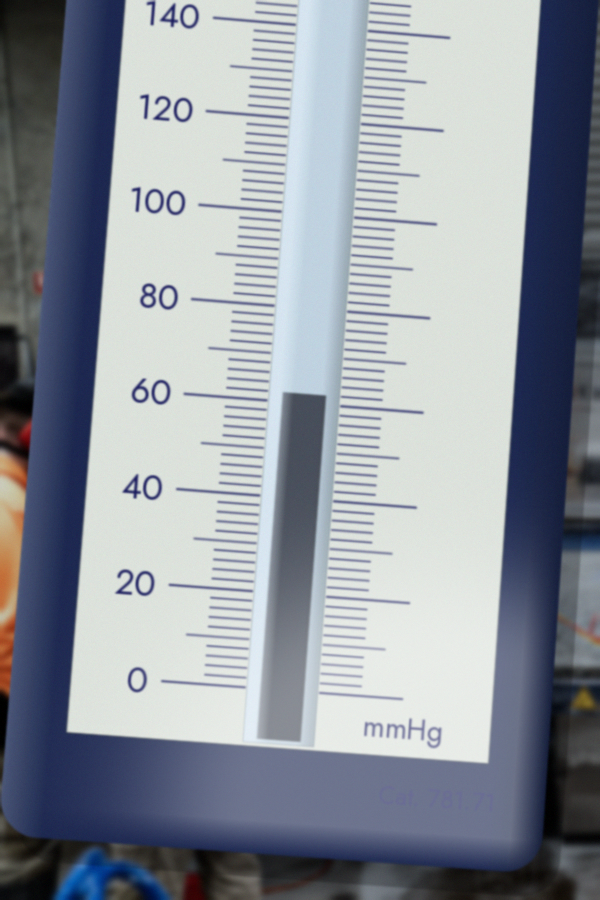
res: 62; mmHg
